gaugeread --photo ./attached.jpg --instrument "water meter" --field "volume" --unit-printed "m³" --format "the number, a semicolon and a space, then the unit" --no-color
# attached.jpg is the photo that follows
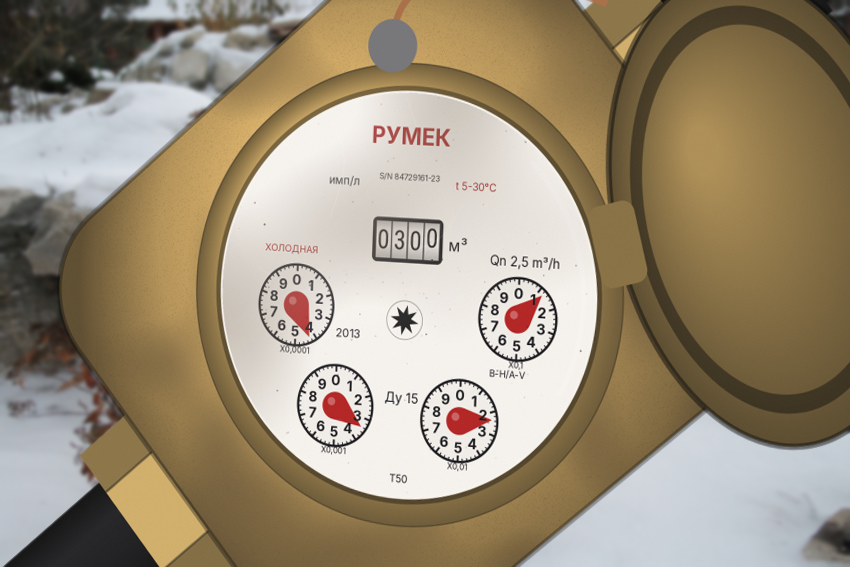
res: 300.1234; m³
